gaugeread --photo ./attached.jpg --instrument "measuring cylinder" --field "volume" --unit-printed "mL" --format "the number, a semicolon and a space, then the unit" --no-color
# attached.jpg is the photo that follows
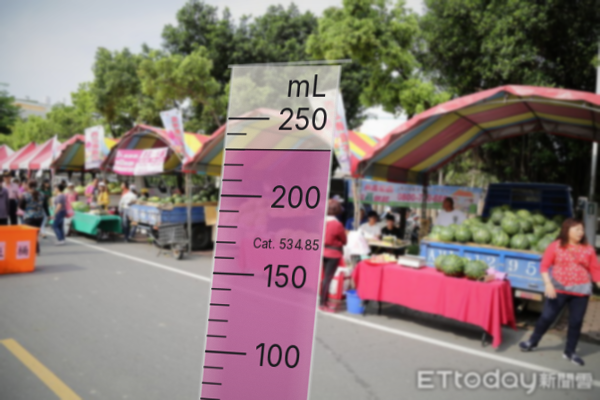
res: 230; mL
